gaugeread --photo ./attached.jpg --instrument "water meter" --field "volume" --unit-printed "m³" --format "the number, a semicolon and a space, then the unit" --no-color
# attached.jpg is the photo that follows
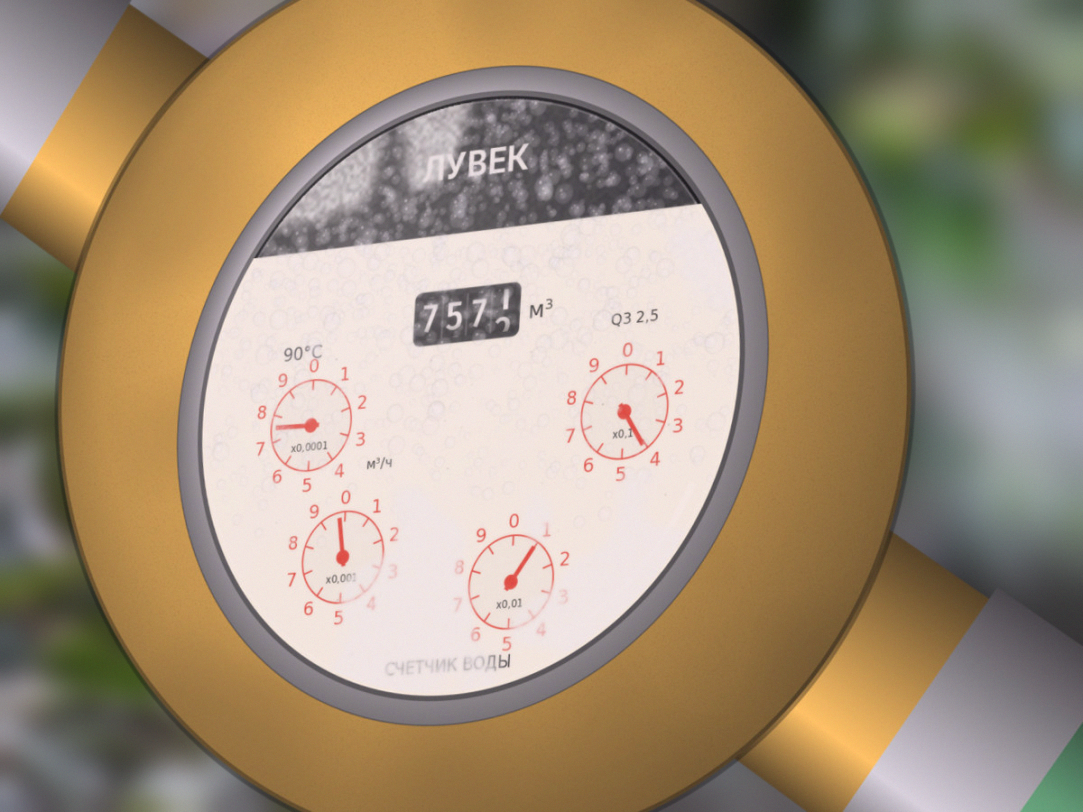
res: 7571.4097; m³
